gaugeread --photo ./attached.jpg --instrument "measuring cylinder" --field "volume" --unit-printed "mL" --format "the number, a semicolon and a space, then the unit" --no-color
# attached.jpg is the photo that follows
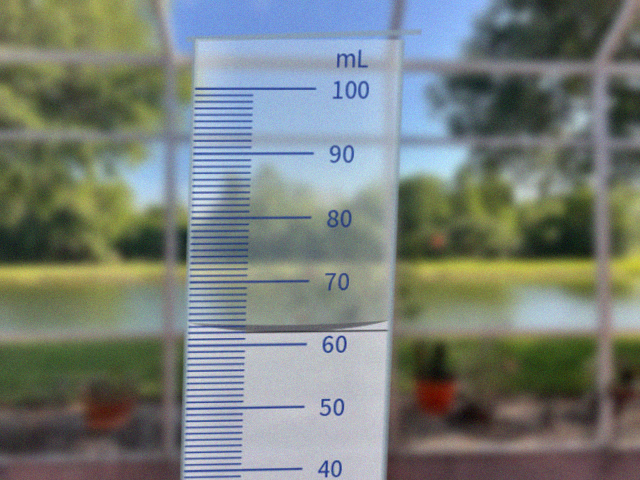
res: 62; mL
